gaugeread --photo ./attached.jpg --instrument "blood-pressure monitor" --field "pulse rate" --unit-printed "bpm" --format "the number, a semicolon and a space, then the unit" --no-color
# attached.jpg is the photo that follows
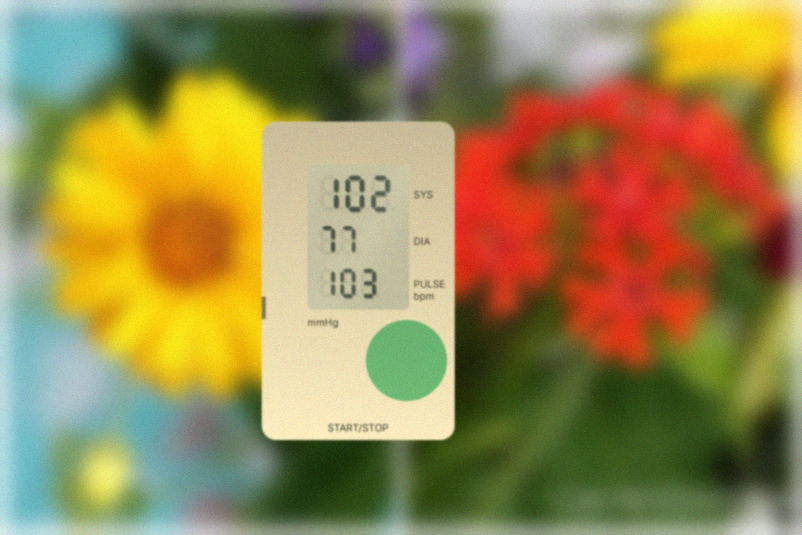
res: 103; bpm
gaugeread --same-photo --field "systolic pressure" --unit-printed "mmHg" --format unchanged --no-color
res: 102; mmHg
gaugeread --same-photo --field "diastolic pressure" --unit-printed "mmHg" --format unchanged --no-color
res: 77; mmHg
